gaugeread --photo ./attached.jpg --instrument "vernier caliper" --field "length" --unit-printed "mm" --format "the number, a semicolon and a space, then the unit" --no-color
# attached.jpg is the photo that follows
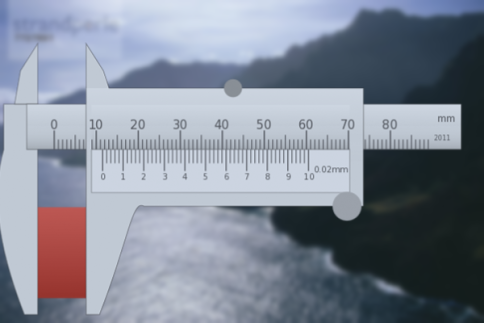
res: 11.5; mm
